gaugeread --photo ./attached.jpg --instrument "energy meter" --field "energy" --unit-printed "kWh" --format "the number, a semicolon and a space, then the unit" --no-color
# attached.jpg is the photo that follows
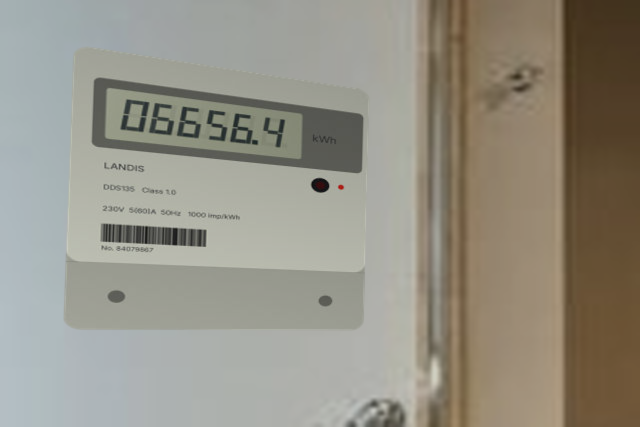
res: 6656.4; kWh
